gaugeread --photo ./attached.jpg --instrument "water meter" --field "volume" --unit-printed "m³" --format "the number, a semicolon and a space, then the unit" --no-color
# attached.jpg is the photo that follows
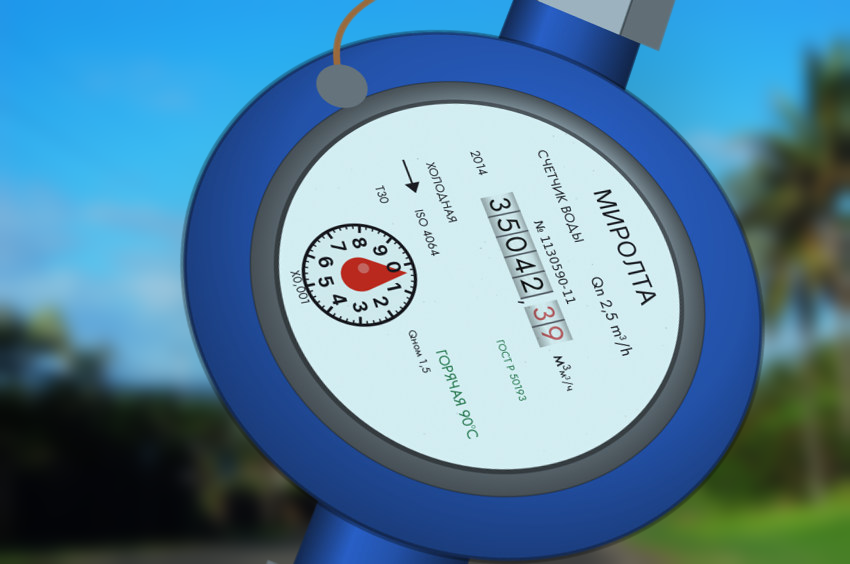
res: 35042.390; m³
